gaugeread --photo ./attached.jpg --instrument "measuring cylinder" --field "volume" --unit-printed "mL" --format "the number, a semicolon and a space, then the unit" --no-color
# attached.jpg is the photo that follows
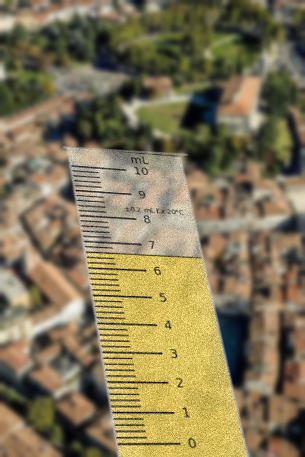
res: 6.6; mL
